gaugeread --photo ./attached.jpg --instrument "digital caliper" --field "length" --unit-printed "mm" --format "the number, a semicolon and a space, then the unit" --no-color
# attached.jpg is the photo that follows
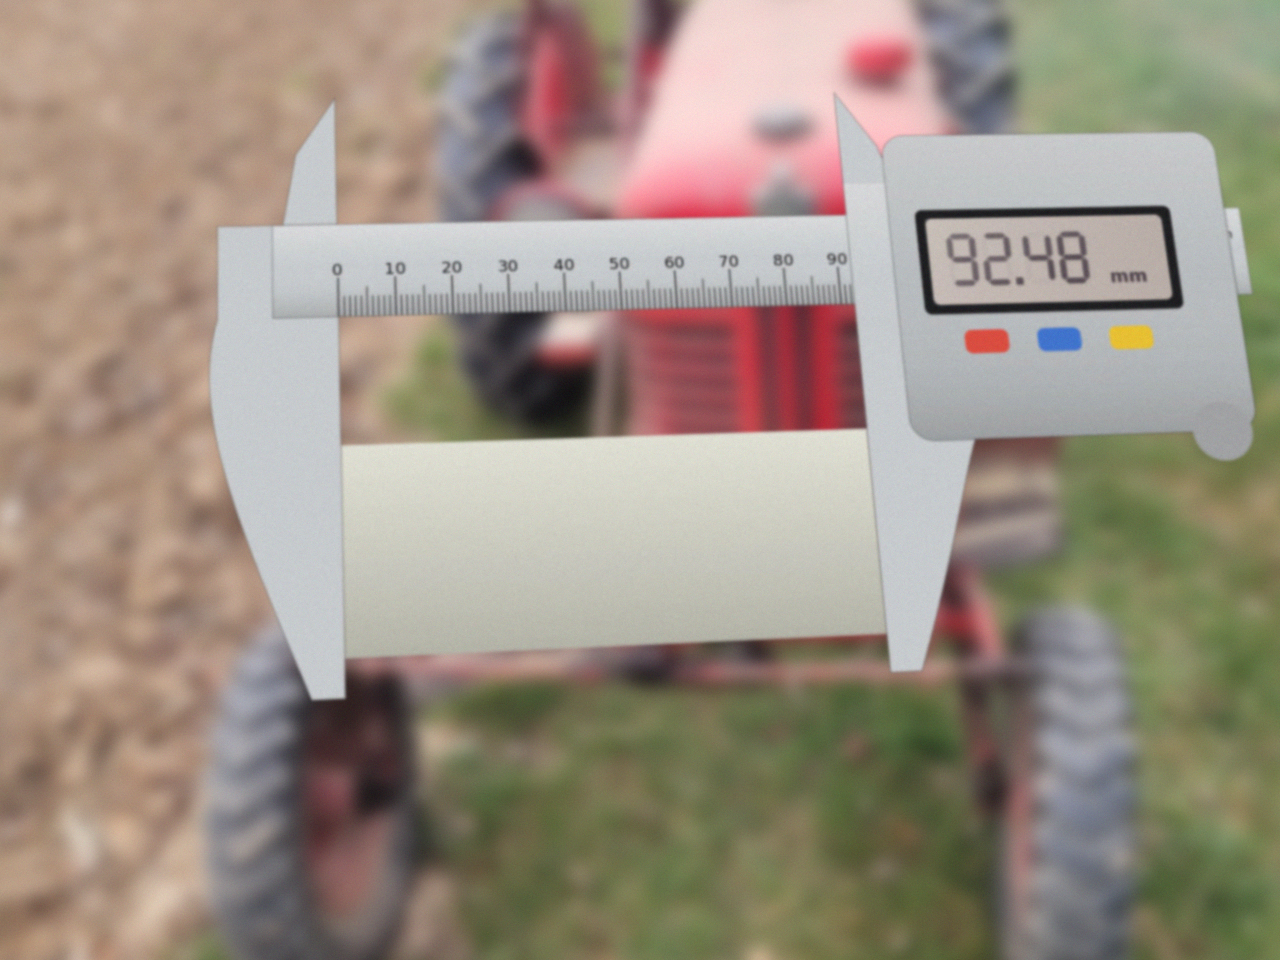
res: 92.48; mm
